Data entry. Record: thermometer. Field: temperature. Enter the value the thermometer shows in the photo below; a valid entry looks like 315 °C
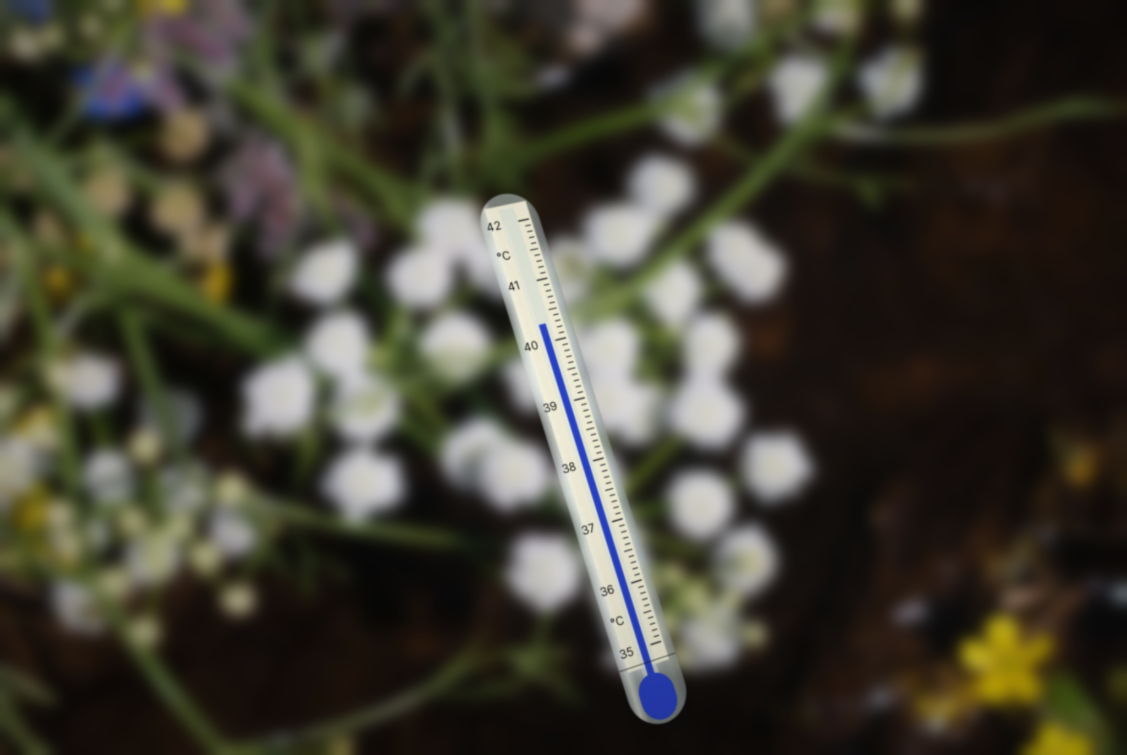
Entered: 40.3 °C
